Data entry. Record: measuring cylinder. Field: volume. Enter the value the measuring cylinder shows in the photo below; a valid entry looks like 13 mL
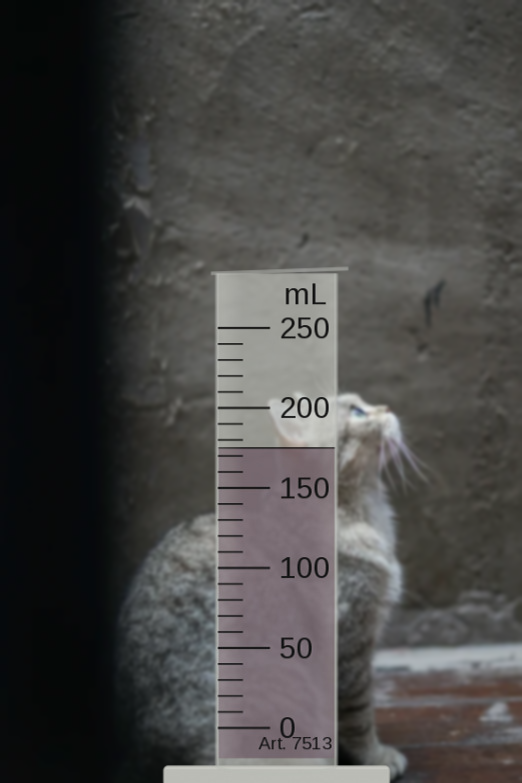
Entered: 175 mL
